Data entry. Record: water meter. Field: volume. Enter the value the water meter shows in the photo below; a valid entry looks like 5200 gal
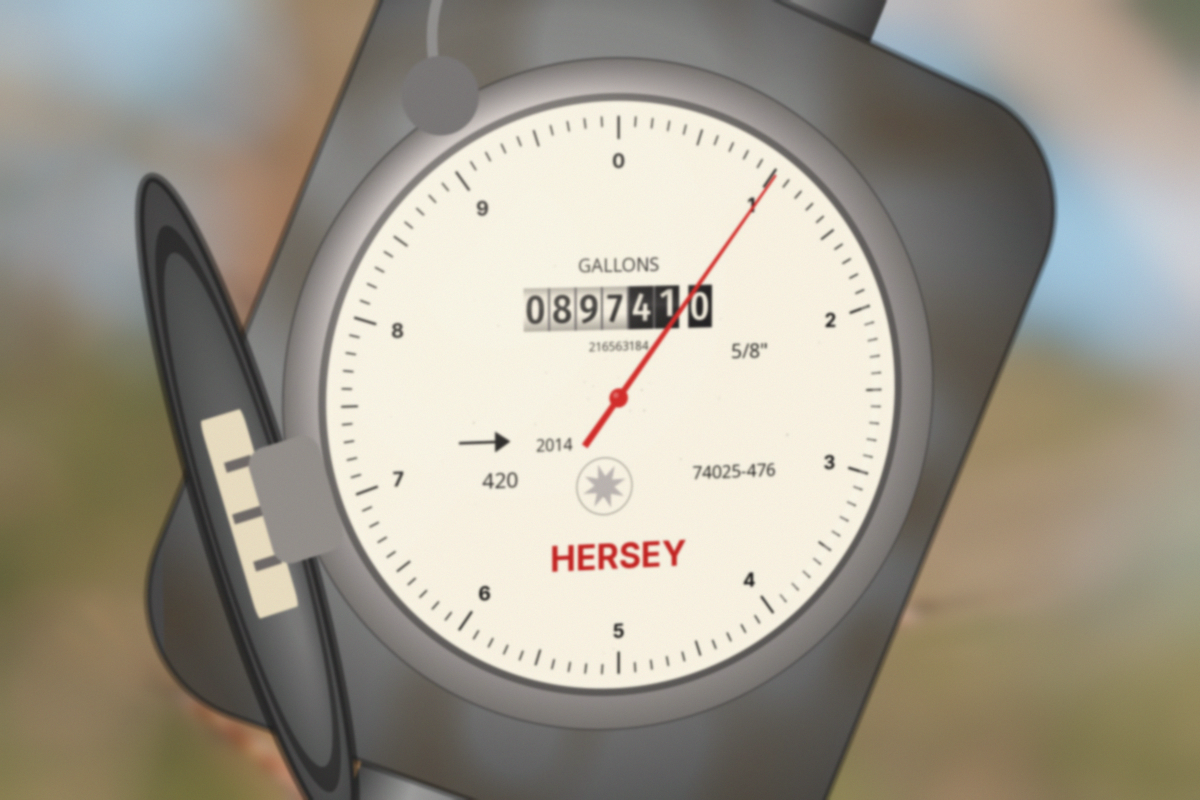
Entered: 897411.0 gal
